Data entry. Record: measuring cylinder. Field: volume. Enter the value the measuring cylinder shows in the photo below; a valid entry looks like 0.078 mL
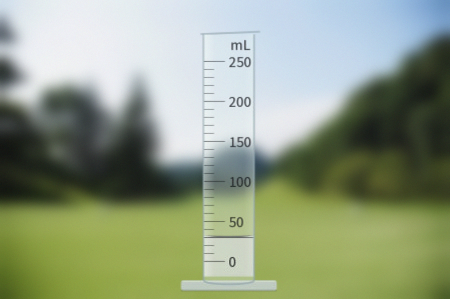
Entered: 30 mL
